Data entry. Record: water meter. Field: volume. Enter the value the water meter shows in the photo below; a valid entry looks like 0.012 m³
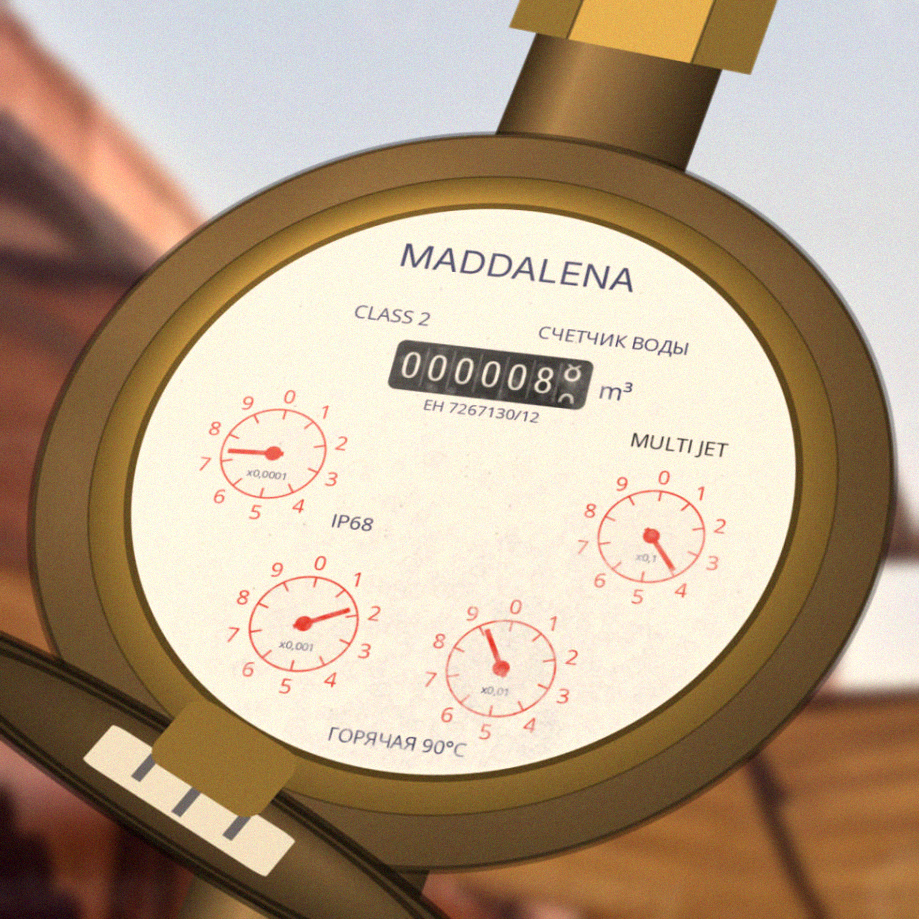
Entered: 88.3917 m³
